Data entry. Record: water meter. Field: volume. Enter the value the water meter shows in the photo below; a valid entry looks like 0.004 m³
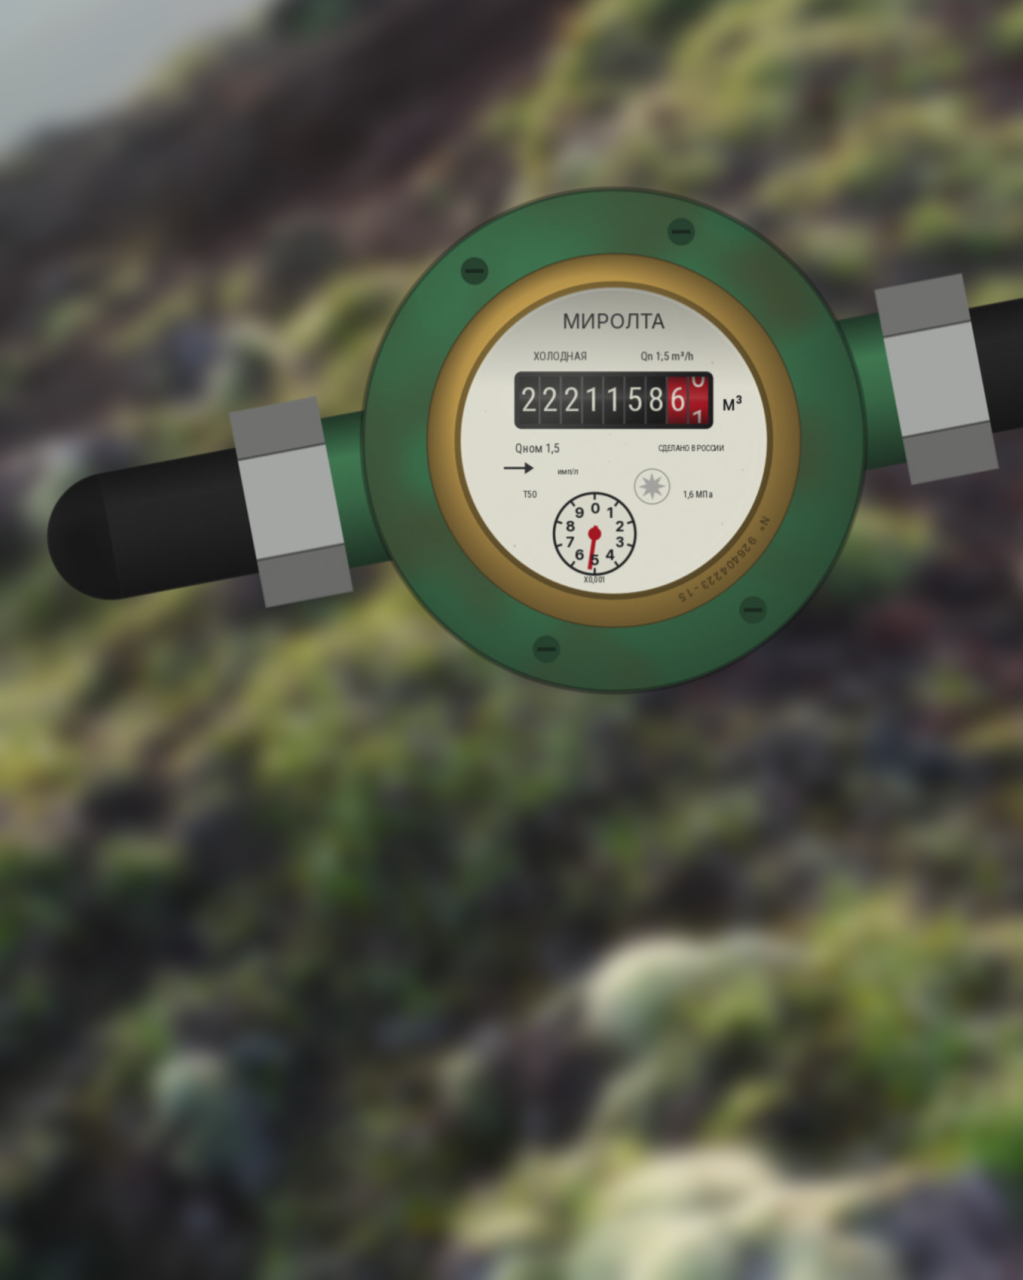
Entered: 2221158.605 m³
